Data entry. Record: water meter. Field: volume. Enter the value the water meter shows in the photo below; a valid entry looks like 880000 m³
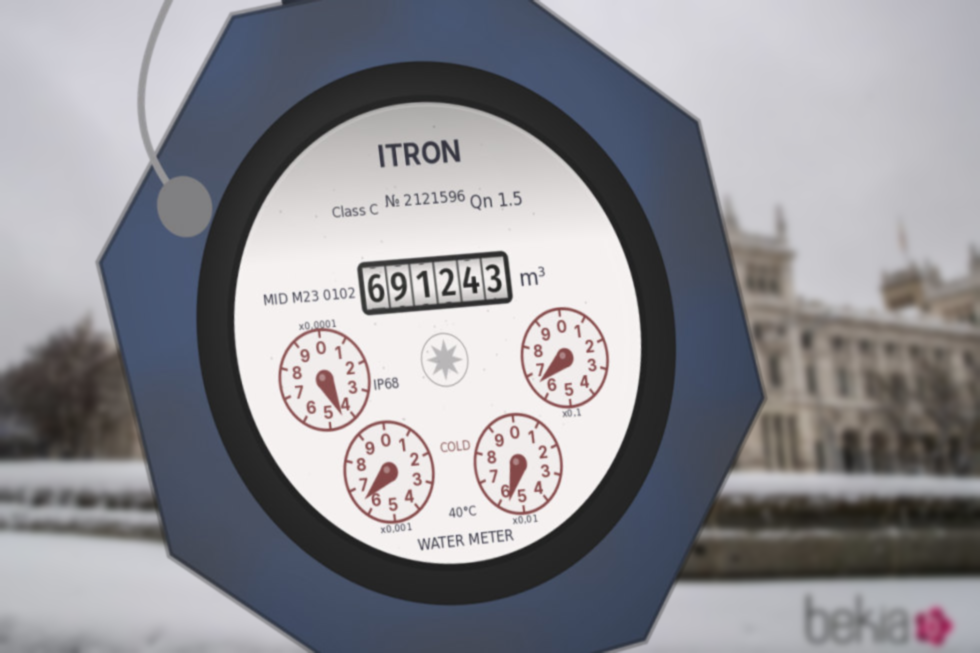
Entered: 691243.6564 m³
